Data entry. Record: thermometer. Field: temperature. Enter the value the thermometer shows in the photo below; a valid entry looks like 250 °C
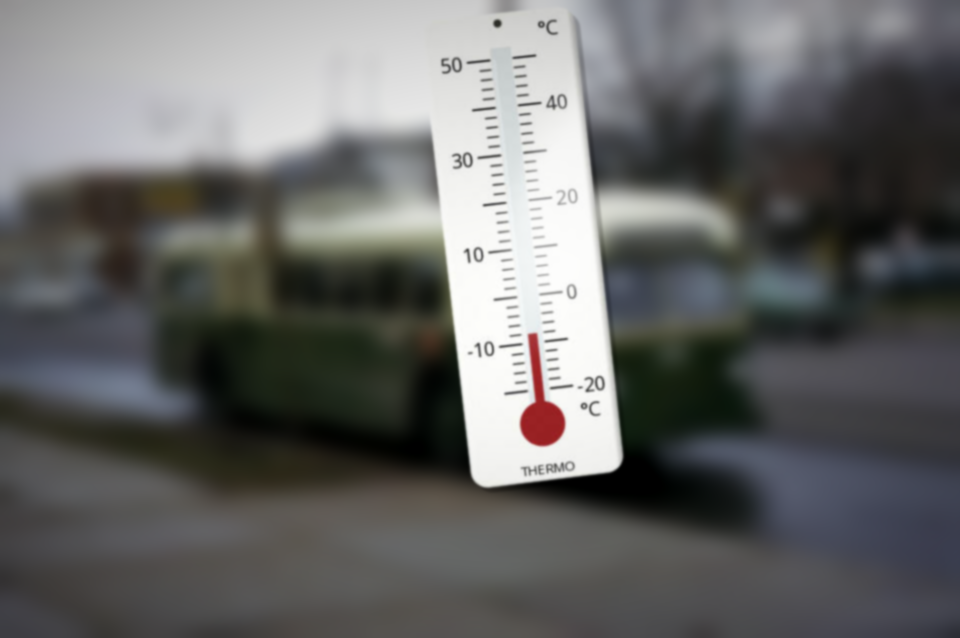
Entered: -8 °C
